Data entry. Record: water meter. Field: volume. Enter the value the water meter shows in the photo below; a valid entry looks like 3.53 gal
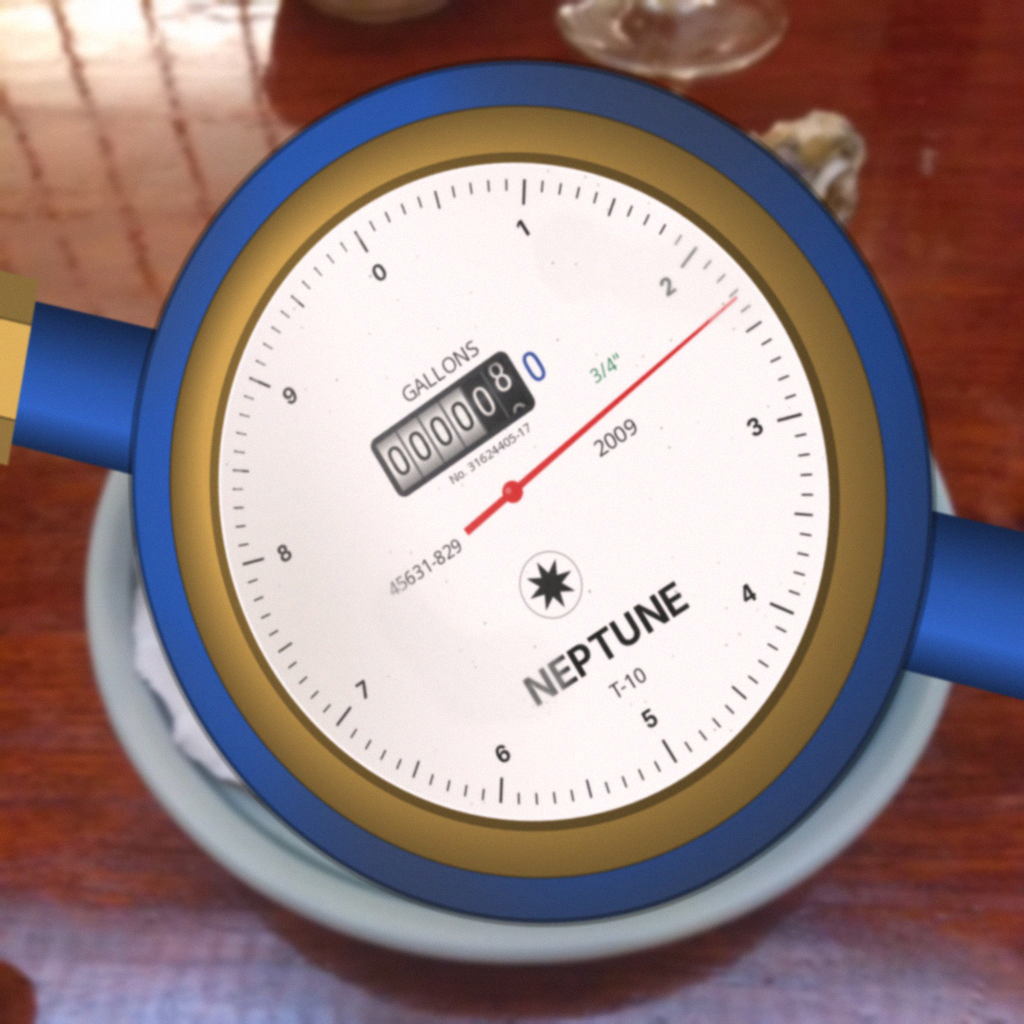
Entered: 82.3 gal
